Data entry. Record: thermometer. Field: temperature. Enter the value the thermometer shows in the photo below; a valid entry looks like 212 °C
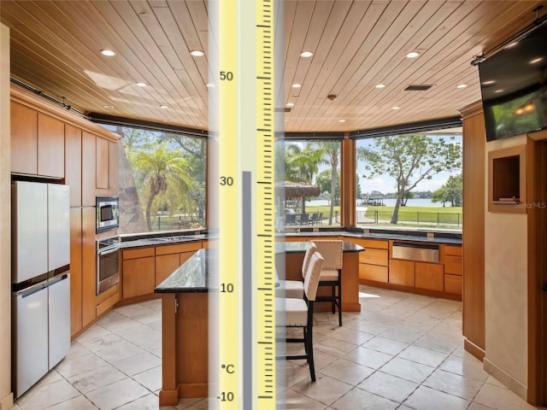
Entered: 32 °C
